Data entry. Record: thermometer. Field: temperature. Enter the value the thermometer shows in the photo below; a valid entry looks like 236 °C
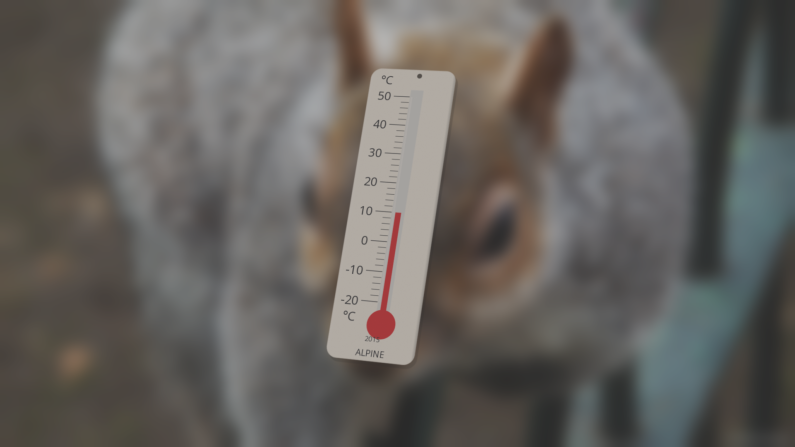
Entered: 10 °C
